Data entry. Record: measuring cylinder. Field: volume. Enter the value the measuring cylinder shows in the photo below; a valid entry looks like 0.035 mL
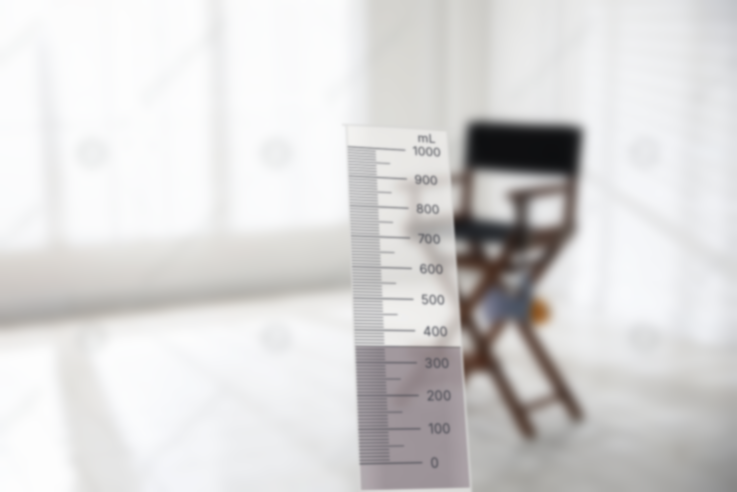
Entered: 350 mL
